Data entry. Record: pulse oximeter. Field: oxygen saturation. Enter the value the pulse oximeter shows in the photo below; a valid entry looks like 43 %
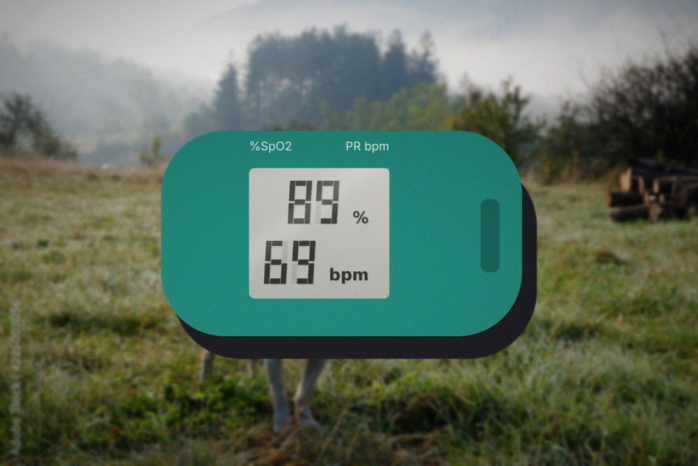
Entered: 89 %
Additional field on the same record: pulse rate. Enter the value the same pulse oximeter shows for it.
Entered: 69 bpm
